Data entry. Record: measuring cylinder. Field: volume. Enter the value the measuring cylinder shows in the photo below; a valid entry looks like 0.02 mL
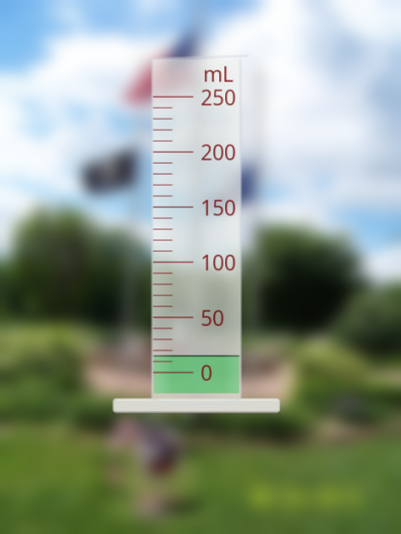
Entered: 15 mL
